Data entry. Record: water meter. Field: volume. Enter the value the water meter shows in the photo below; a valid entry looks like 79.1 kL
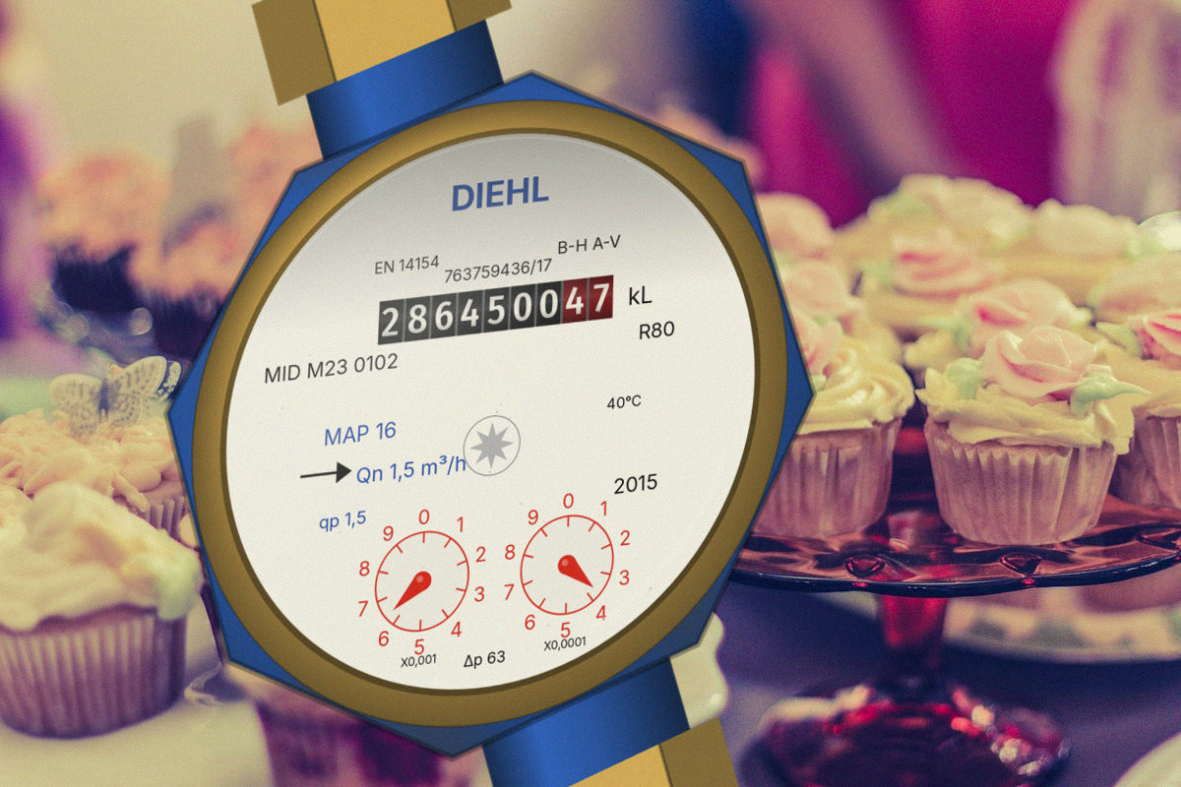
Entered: 2864500.4763 kL
